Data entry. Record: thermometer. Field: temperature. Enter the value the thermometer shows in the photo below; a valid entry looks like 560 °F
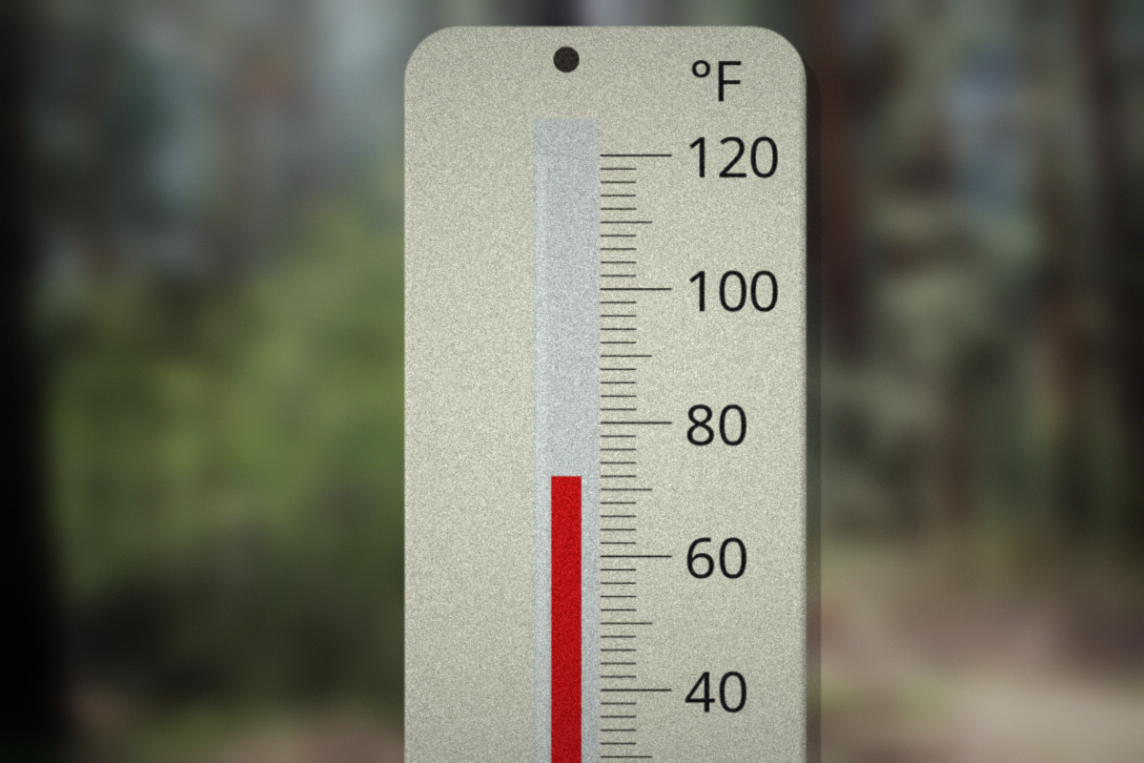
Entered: 72 °F
